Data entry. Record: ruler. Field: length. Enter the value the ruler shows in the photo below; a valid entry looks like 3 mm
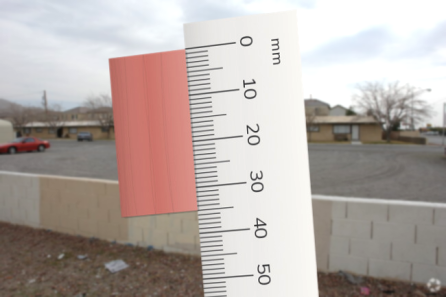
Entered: 35 mm
